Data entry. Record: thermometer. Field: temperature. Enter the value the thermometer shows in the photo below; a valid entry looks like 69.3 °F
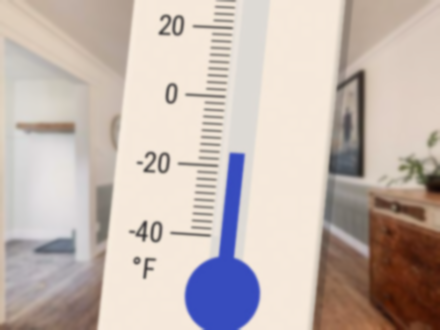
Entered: -16 °F
